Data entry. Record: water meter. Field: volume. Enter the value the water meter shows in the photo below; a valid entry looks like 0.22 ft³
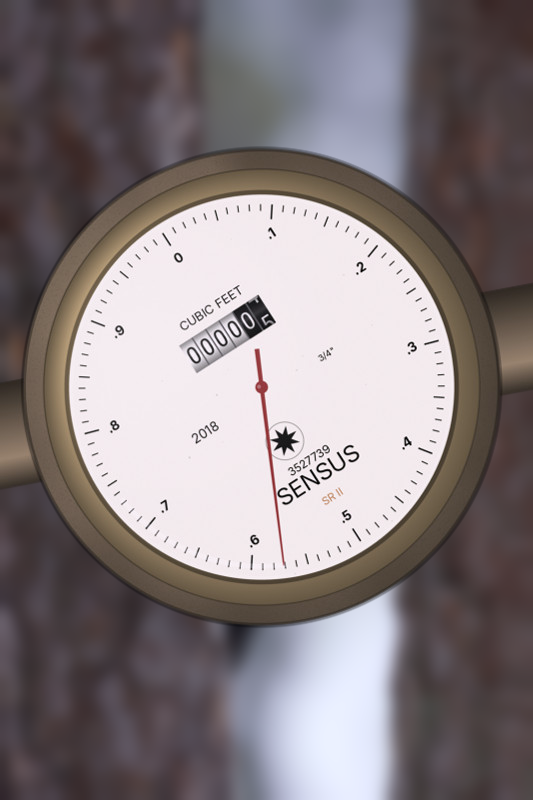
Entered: 4.57 ft³
